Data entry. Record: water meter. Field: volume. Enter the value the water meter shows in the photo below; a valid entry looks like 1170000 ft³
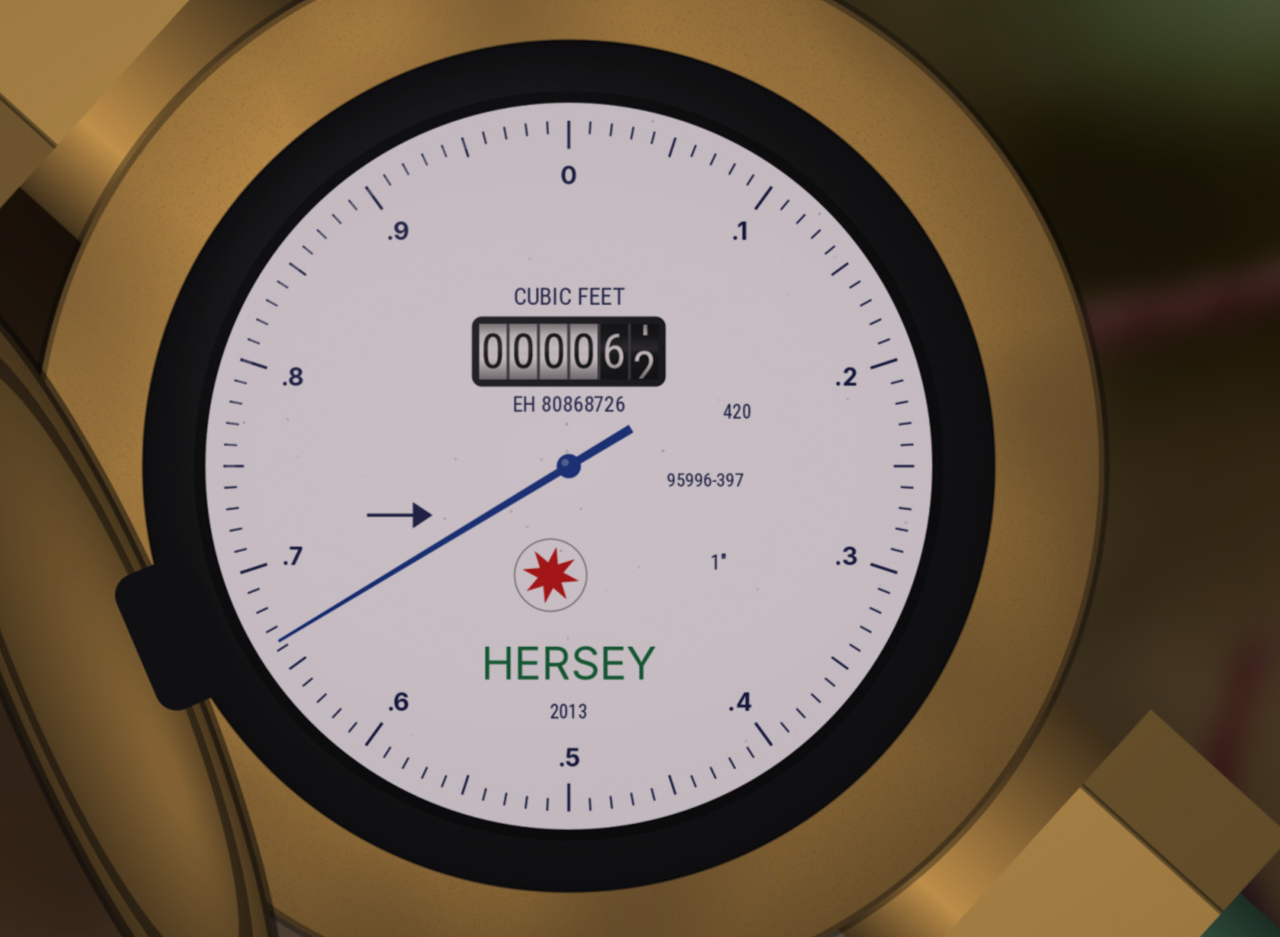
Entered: 61.66 ft³
